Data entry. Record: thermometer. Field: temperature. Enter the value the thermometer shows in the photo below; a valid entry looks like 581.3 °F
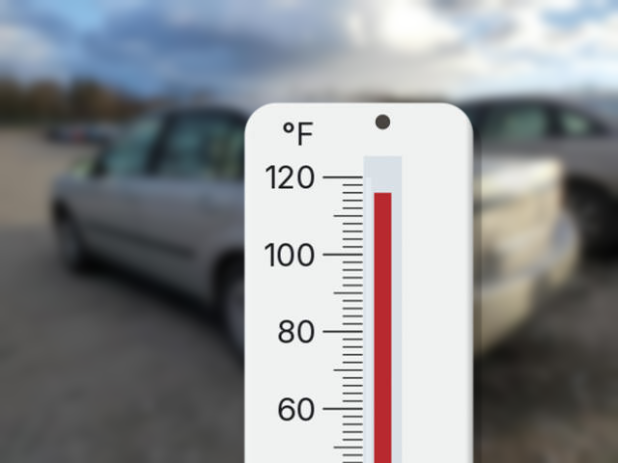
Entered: 116 °F
